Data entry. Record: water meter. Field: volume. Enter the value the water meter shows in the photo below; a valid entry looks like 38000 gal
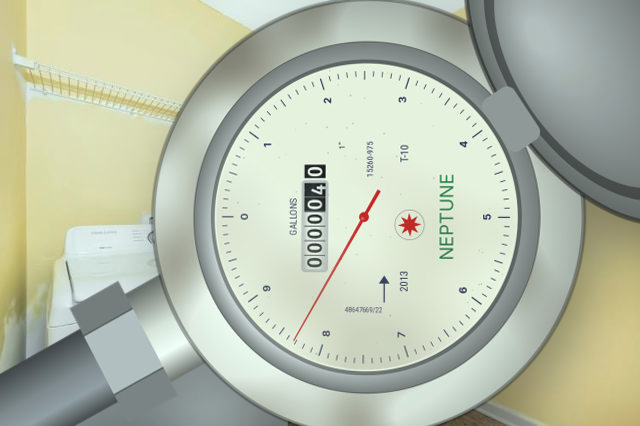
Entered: 38.3 gal
